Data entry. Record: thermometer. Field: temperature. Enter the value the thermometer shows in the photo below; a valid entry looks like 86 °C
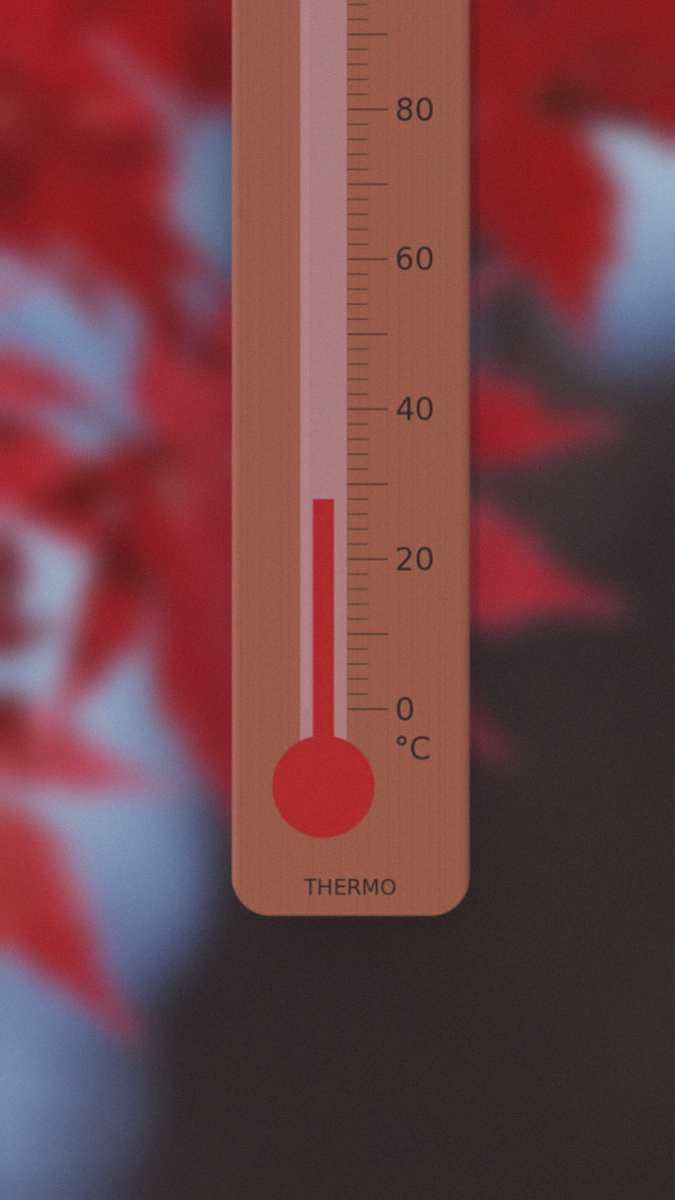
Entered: 28 °C
